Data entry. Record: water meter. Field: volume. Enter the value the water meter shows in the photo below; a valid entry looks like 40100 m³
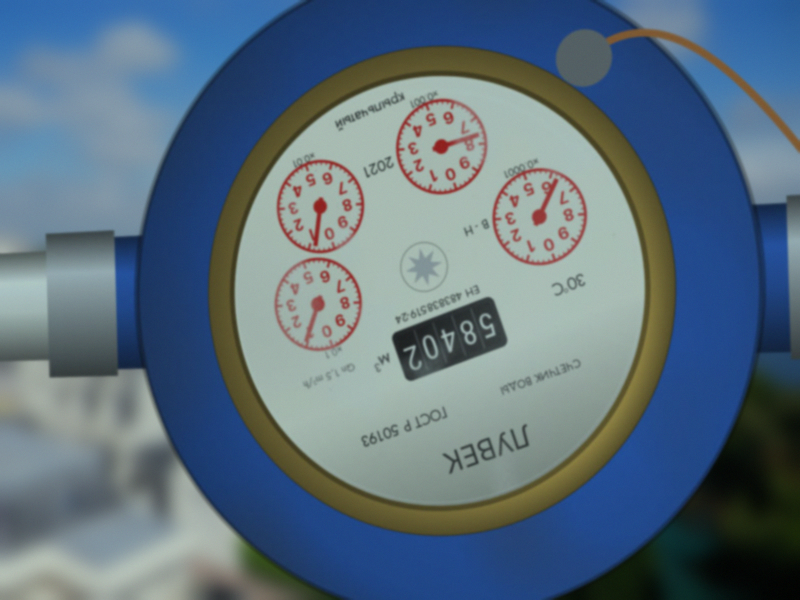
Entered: 58402.1076 m³
